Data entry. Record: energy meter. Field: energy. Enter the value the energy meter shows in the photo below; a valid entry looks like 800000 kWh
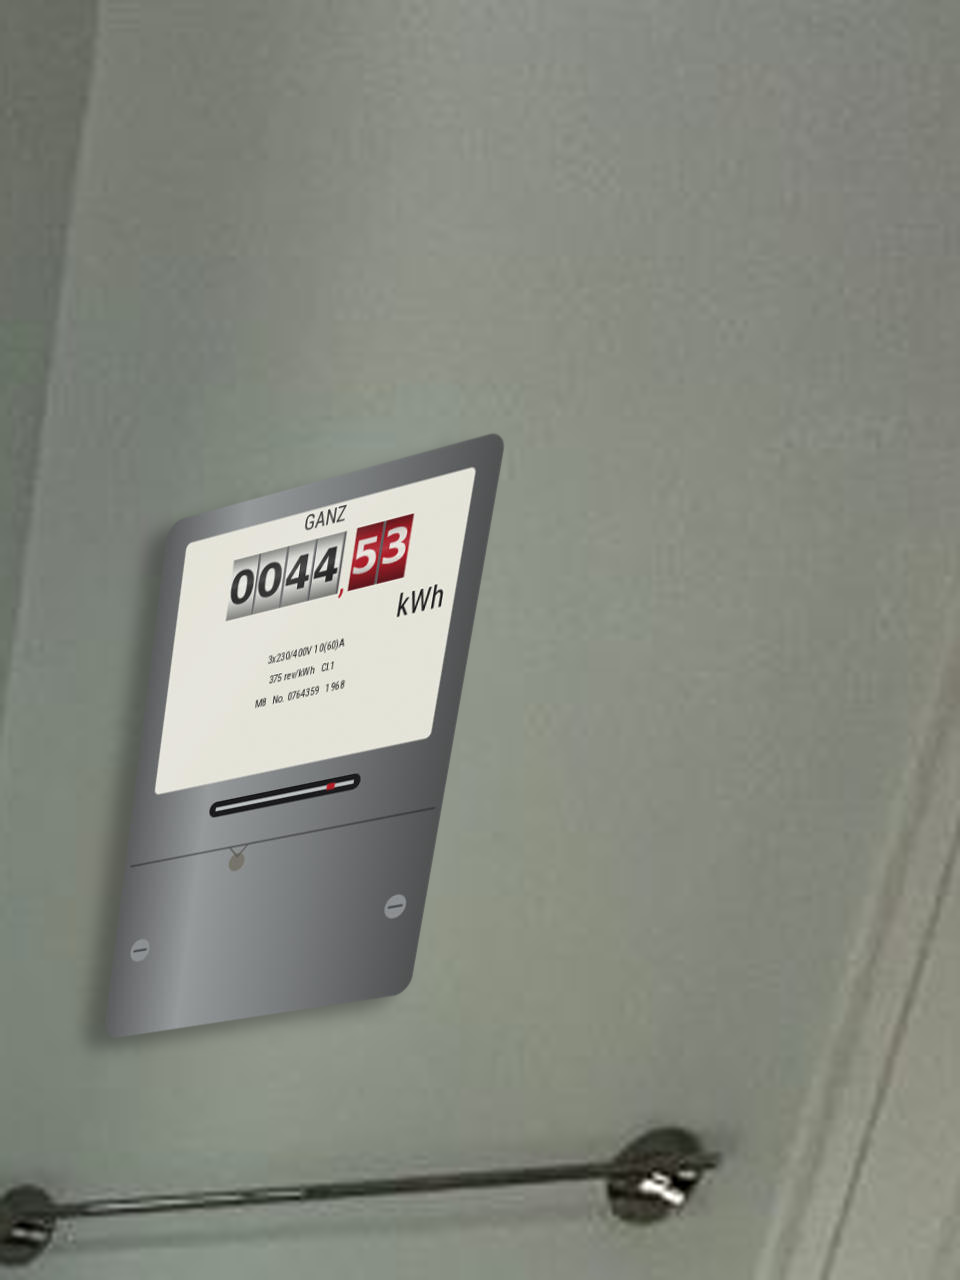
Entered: 44.53 kWh
